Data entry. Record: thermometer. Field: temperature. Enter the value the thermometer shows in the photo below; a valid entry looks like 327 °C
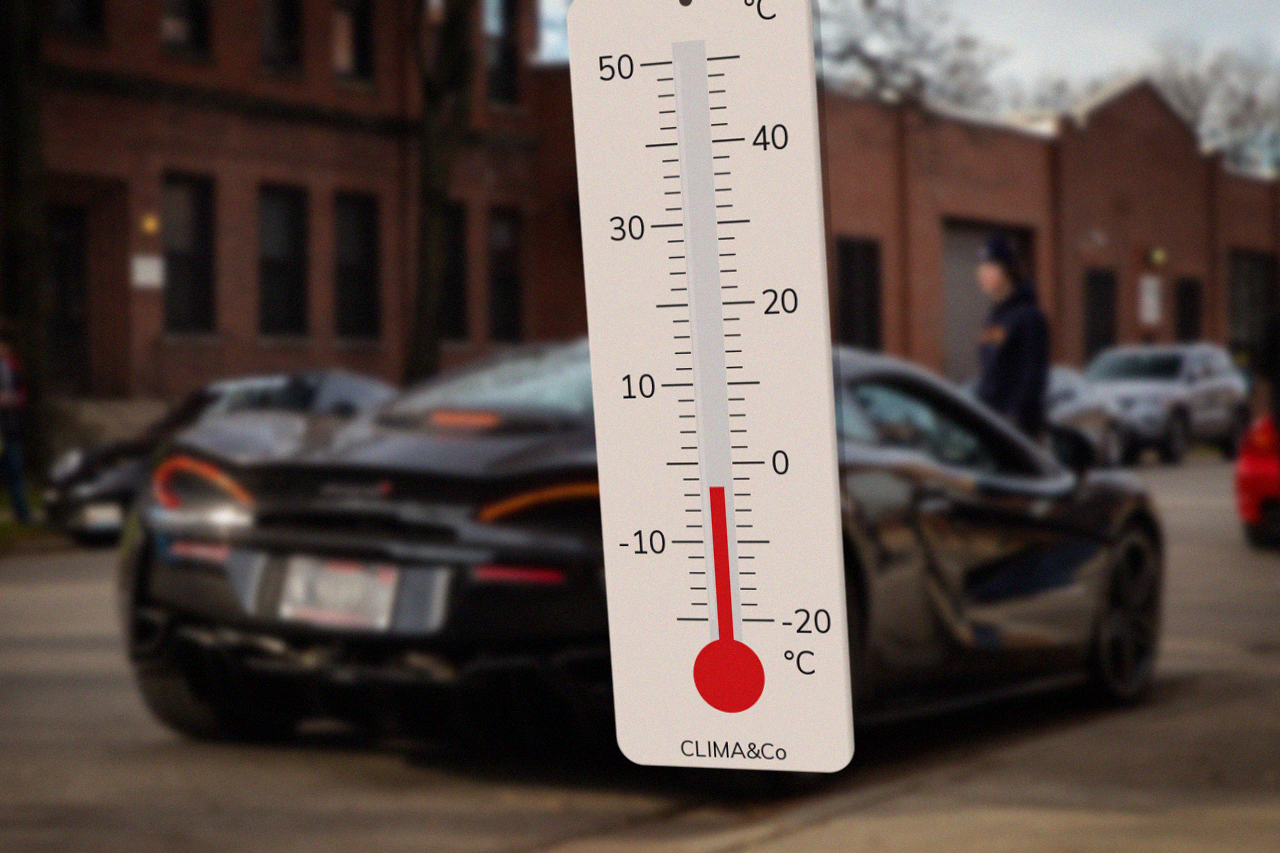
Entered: -3 °C
